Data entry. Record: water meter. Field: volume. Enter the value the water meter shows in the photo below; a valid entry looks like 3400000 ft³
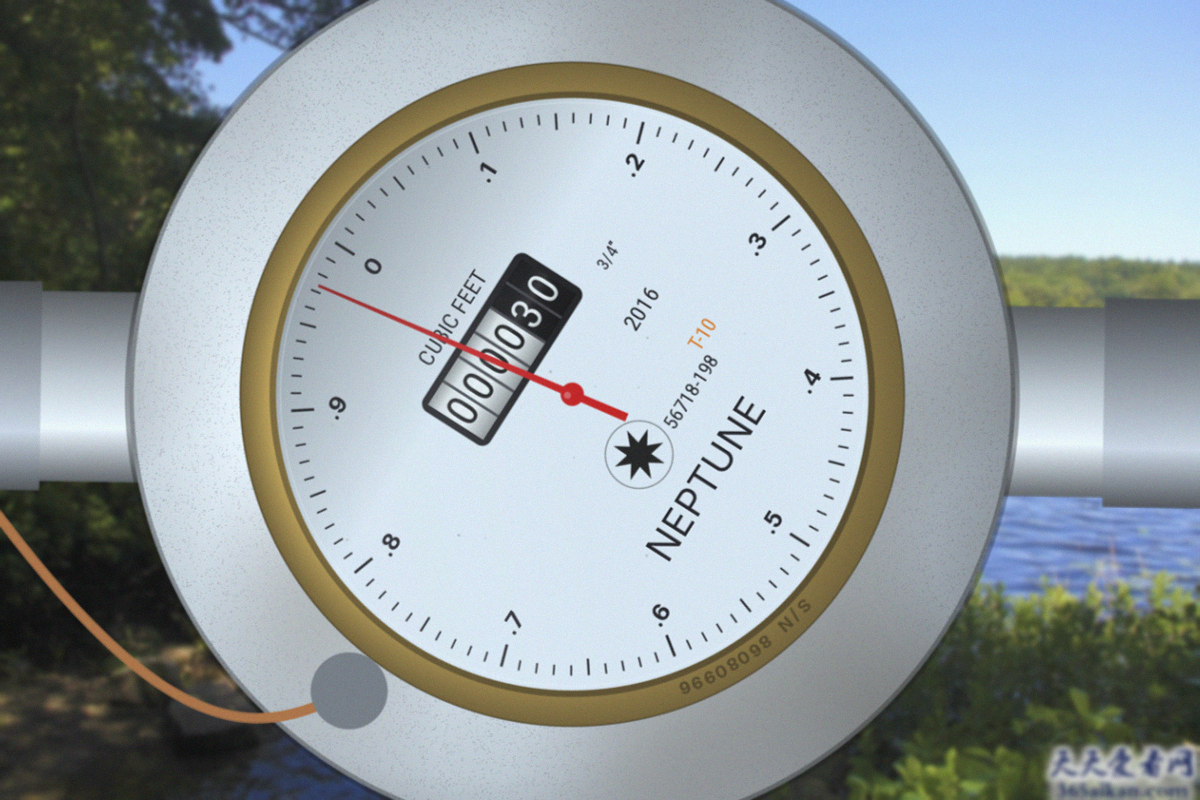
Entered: 29.97 ft³
